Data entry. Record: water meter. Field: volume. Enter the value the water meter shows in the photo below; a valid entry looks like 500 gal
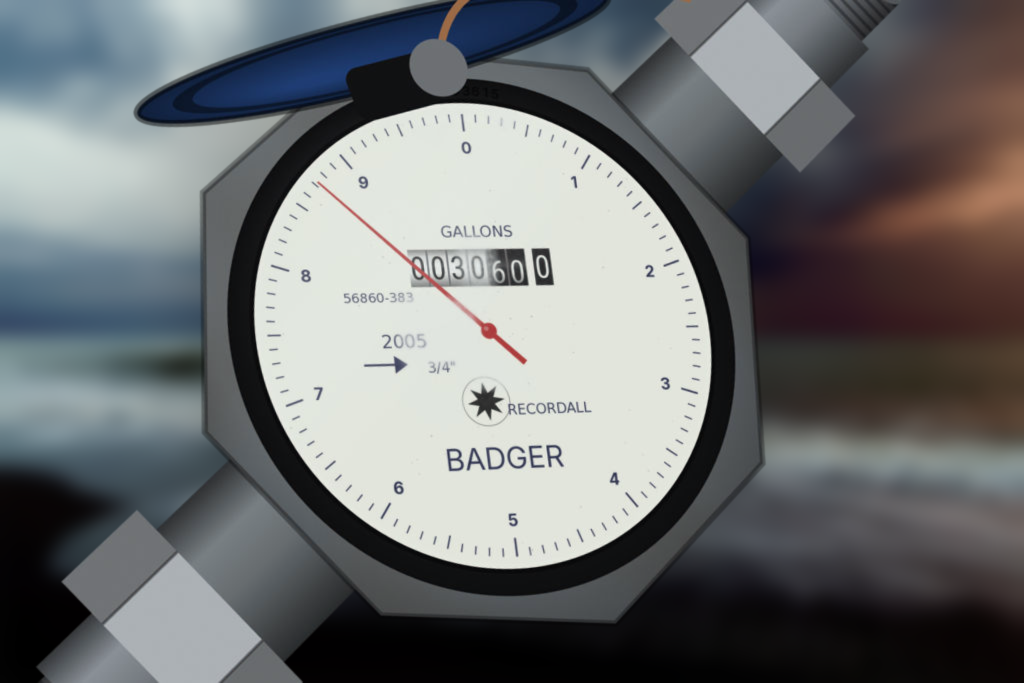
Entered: 30598.7 gal
